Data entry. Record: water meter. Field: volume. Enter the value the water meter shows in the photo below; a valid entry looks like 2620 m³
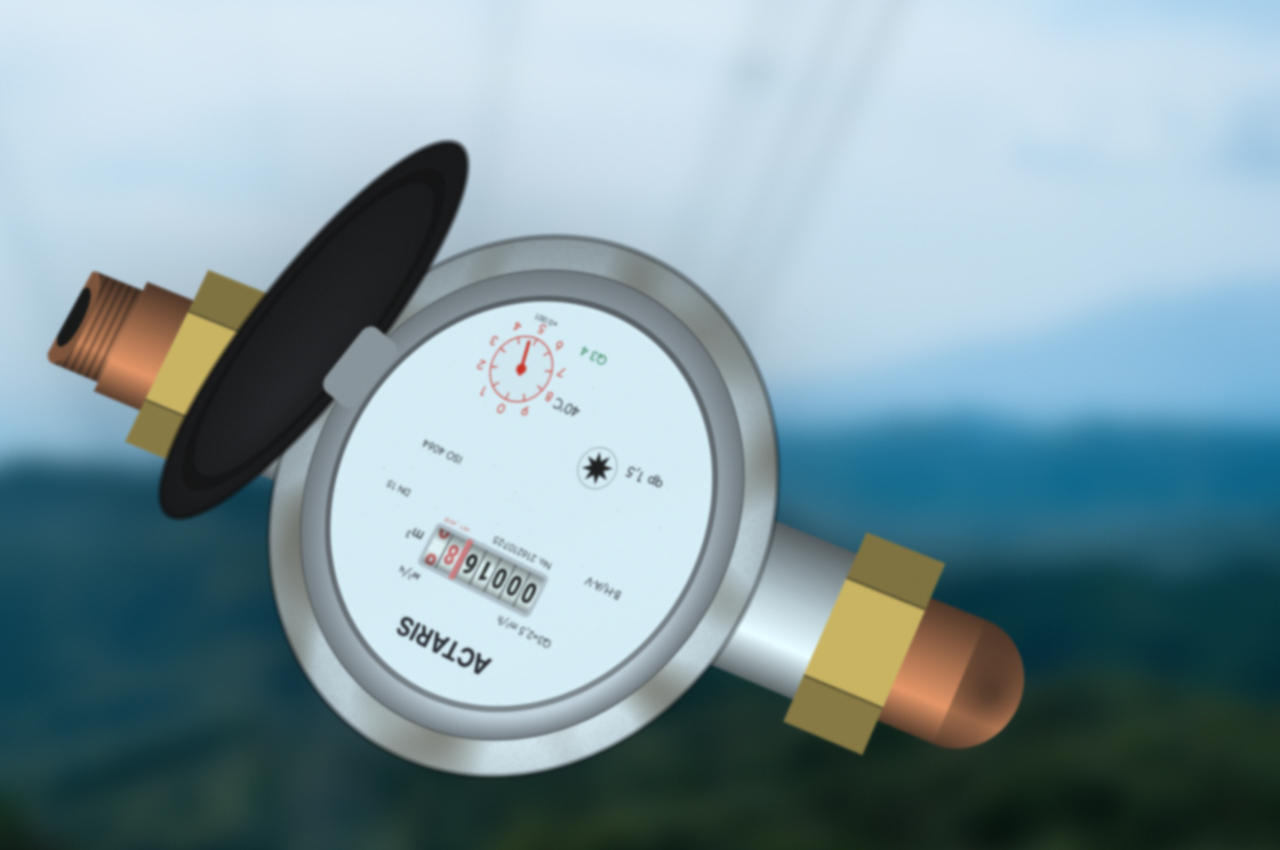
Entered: 16.884 m³
